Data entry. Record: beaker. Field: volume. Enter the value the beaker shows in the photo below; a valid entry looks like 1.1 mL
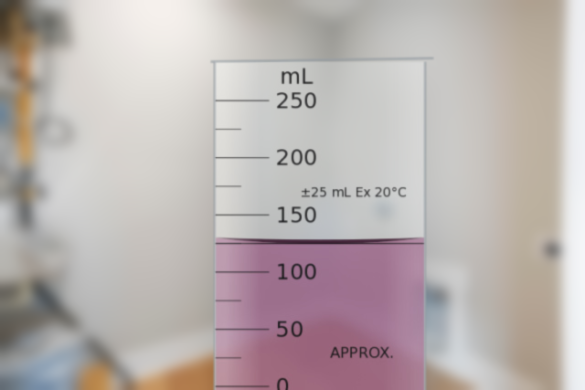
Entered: 125 mL
